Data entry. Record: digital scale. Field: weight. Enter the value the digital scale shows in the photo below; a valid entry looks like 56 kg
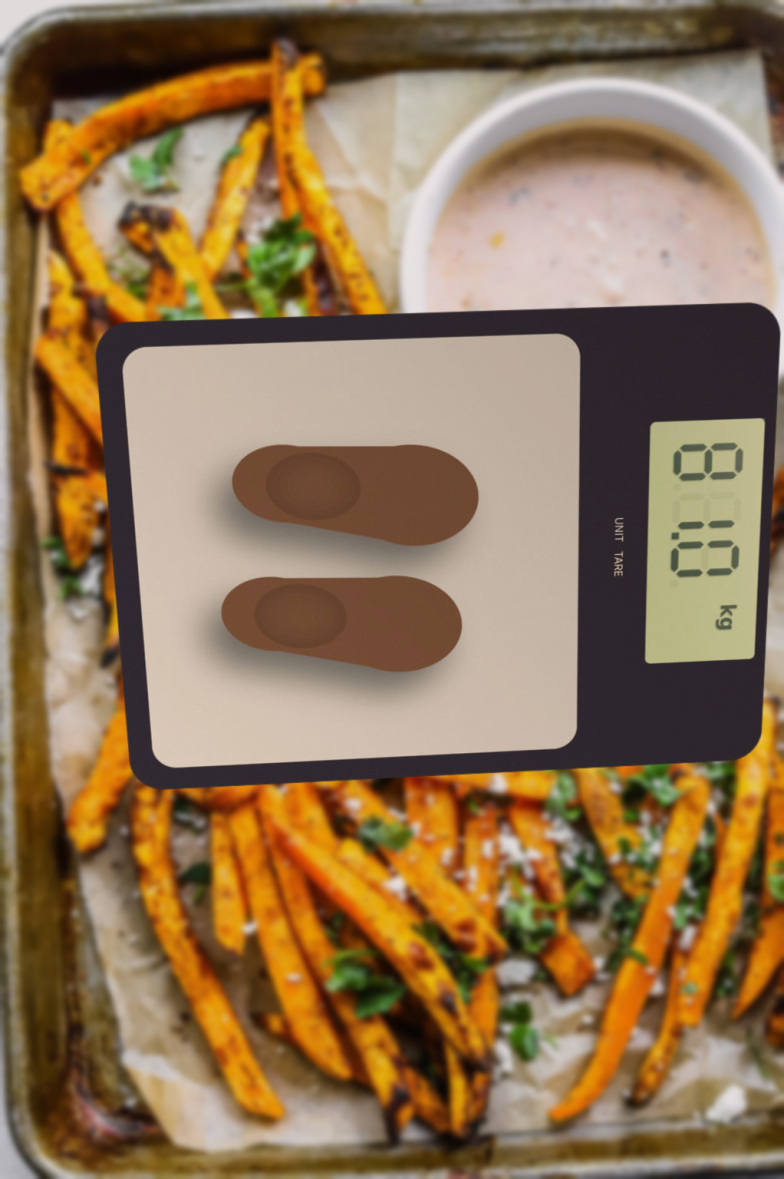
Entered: 81.0 kg
